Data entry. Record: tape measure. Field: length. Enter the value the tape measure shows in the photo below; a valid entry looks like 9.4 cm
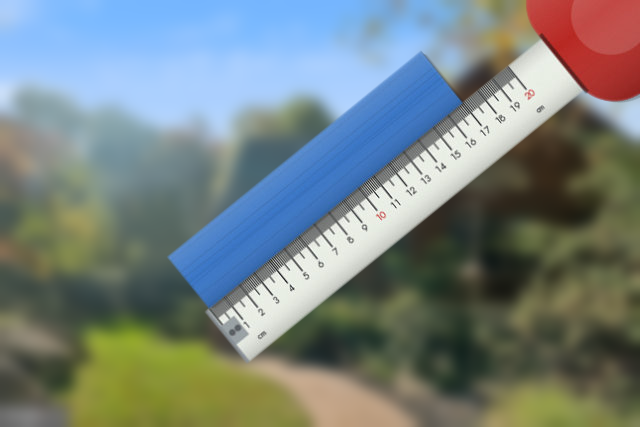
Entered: 17 cm
